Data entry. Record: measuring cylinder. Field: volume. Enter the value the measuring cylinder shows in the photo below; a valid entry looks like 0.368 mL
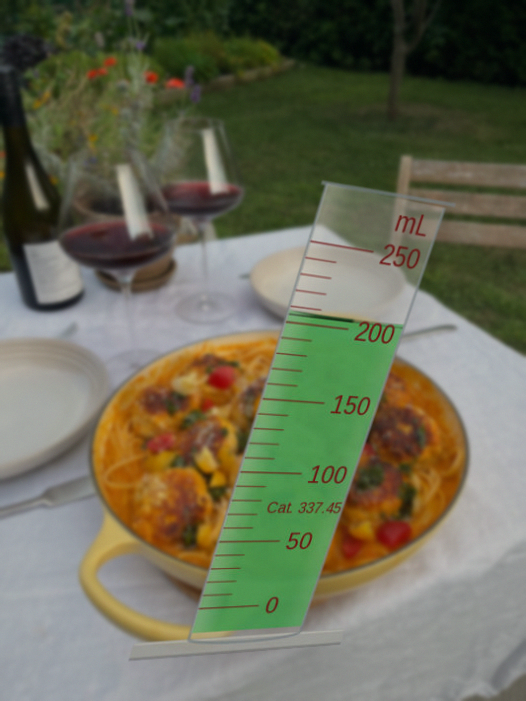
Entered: 205 mL
